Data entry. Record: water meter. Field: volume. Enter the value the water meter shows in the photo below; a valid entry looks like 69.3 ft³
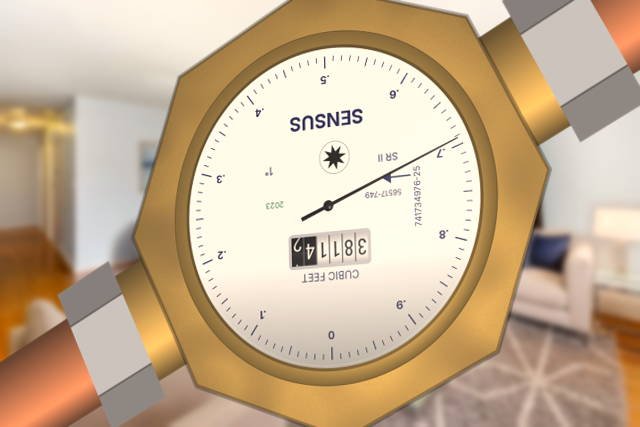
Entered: 381141.69 ft³
